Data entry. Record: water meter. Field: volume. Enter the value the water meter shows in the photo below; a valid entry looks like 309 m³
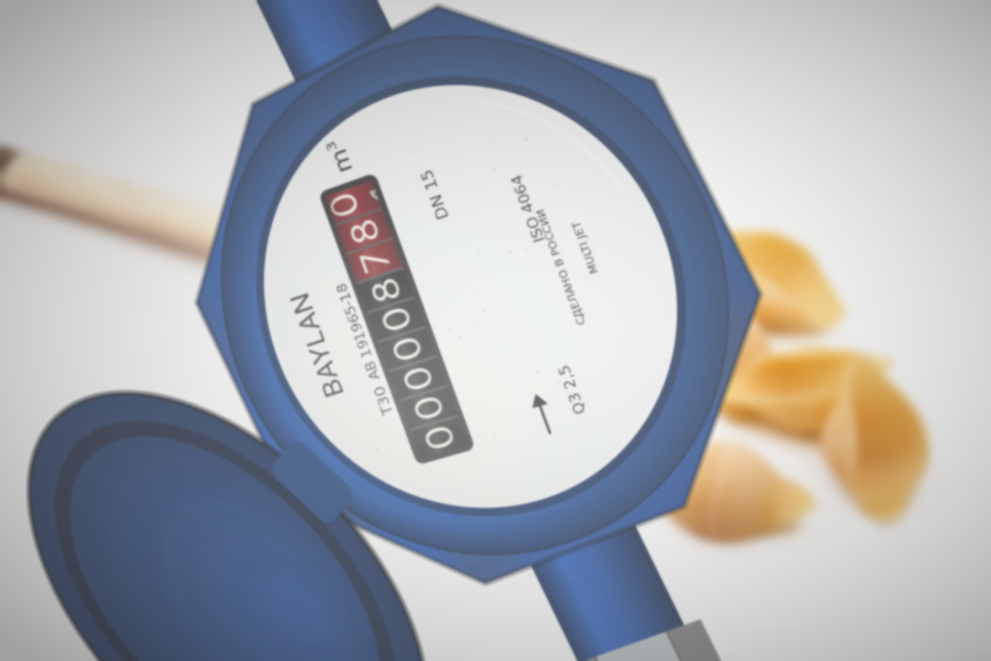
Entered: 8.780 m³
